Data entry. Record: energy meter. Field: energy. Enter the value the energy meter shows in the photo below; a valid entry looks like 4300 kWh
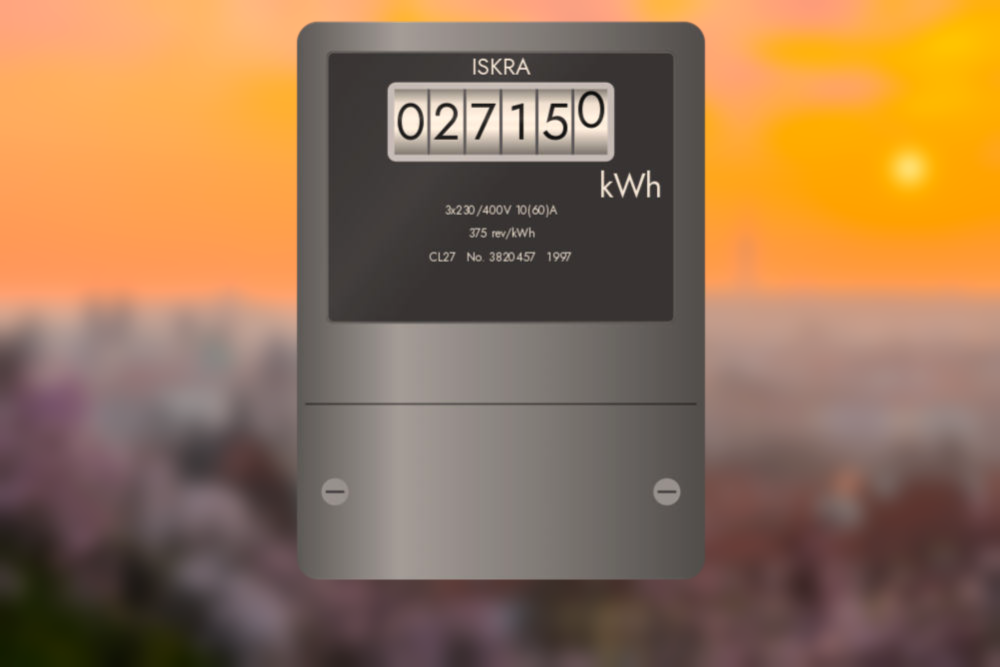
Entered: 27150 kWh
